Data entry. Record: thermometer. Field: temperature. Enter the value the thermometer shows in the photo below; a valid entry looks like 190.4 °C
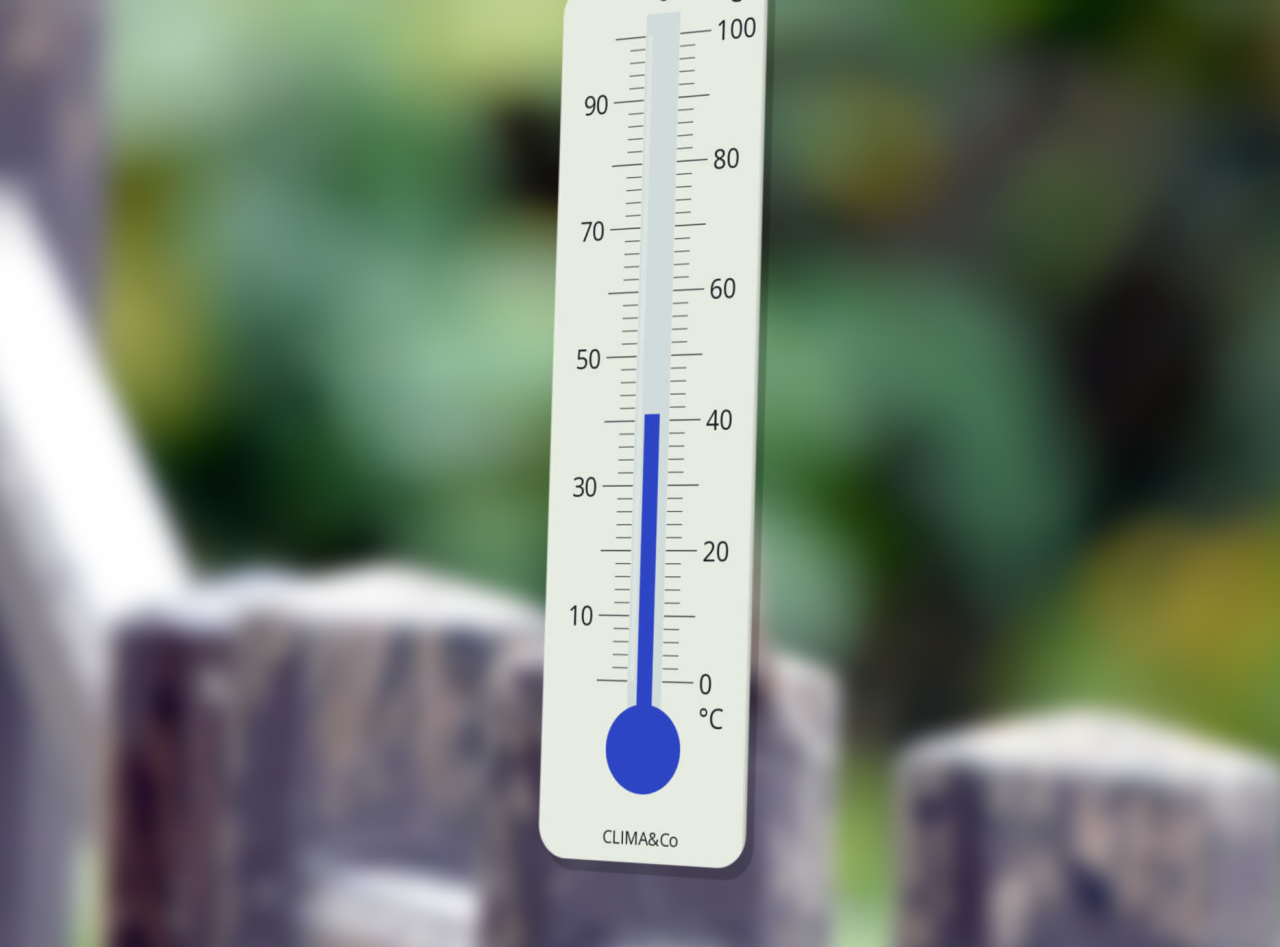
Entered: 41 °C
